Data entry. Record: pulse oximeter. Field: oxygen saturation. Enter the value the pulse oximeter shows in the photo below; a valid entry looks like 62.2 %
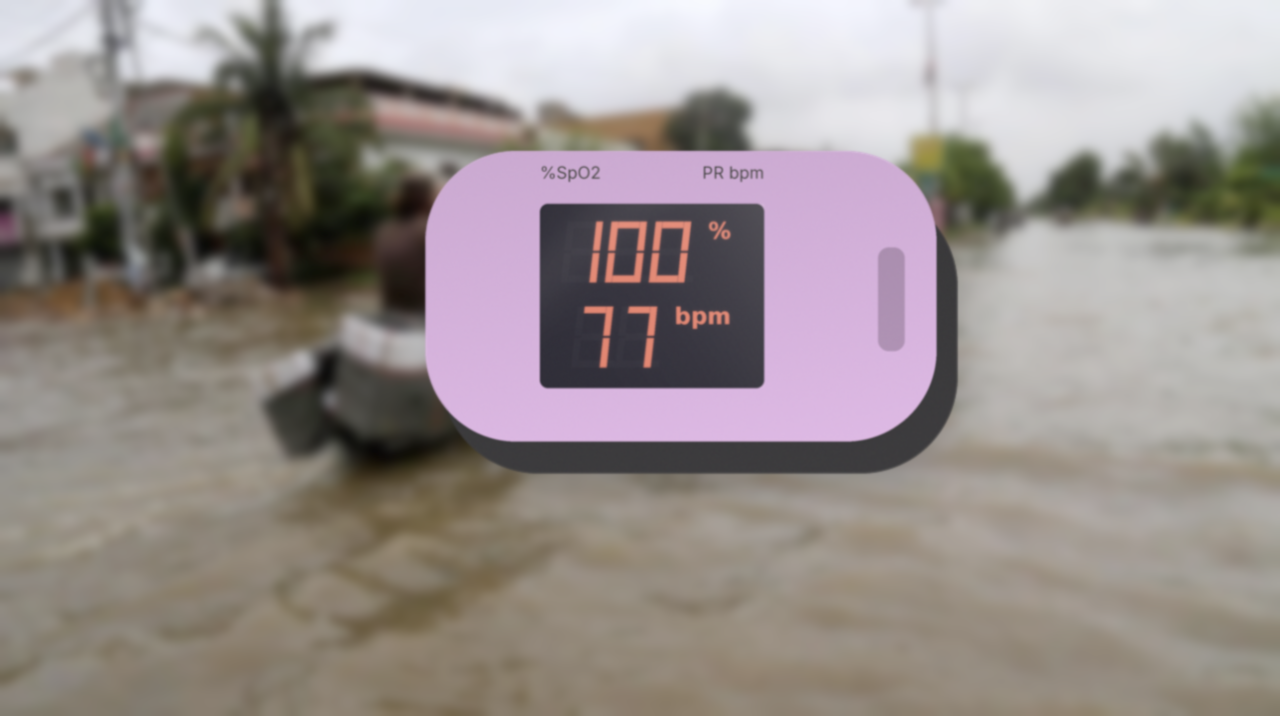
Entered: 100 %
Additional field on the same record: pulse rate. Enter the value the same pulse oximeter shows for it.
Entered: 77 bpm
